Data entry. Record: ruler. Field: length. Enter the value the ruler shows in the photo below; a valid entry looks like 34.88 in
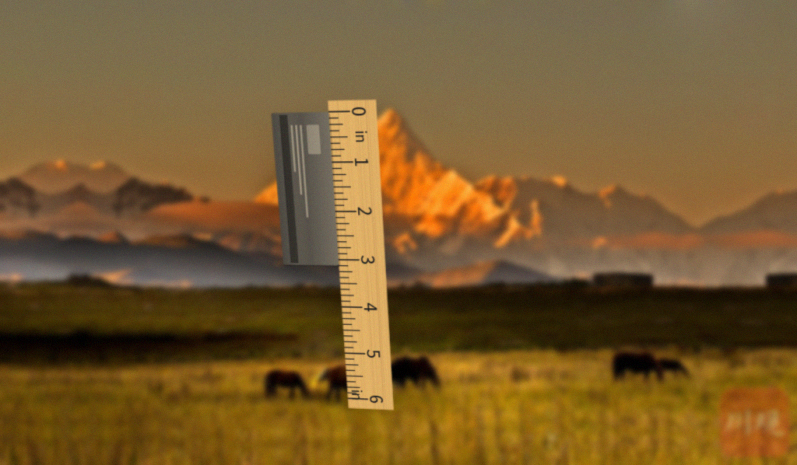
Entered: 3.125 in
